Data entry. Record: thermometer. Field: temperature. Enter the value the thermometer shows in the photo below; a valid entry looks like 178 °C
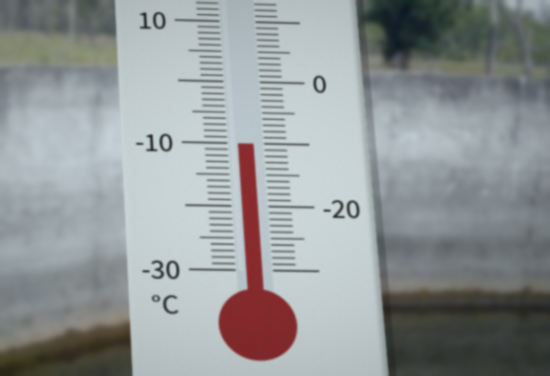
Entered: -10 °C
